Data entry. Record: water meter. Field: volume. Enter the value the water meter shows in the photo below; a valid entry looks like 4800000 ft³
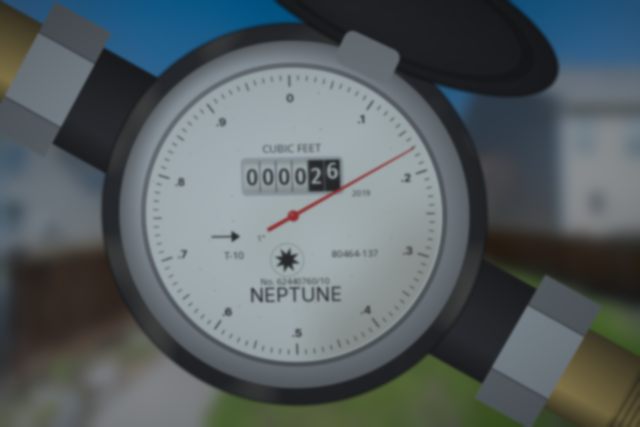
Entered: 26.17 ft³
